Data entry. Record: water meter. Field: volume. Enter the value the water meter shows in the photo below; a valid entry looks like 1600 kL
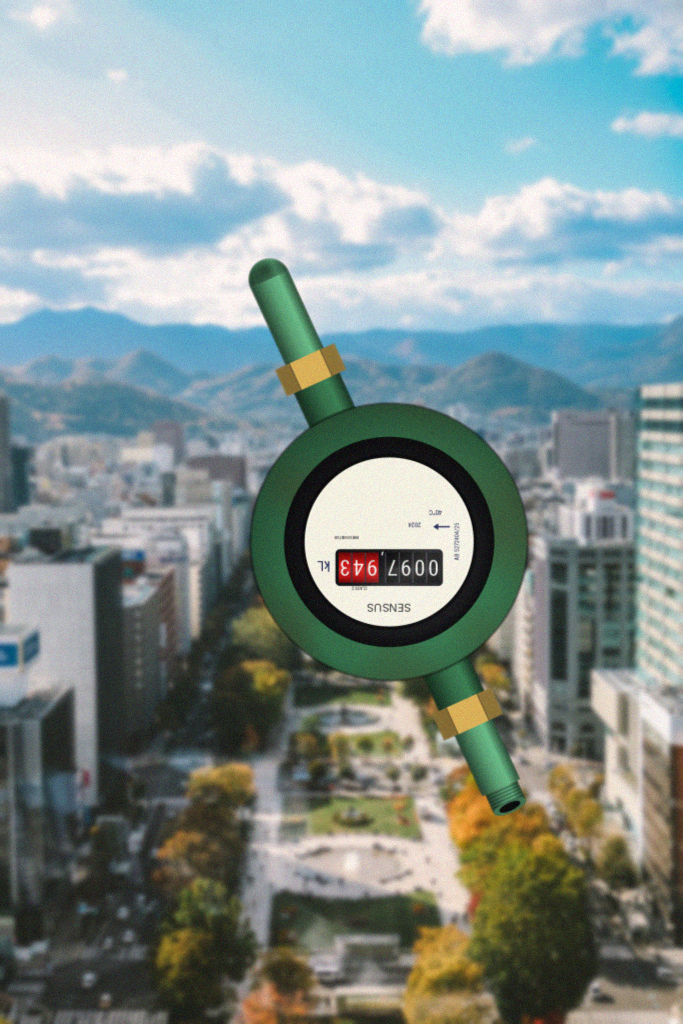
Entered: 97.943 kL
